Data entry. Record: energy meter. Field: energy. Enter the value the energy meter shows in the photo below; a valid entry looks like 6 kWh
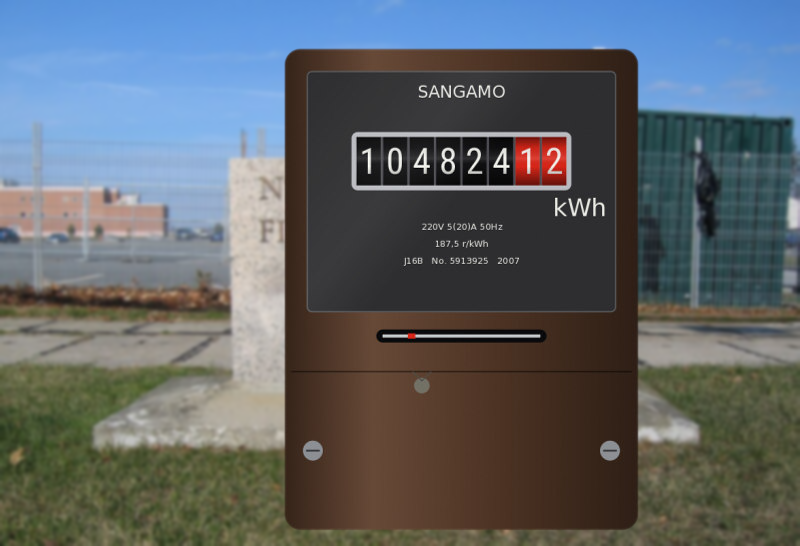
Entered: 104824.12 kWh
